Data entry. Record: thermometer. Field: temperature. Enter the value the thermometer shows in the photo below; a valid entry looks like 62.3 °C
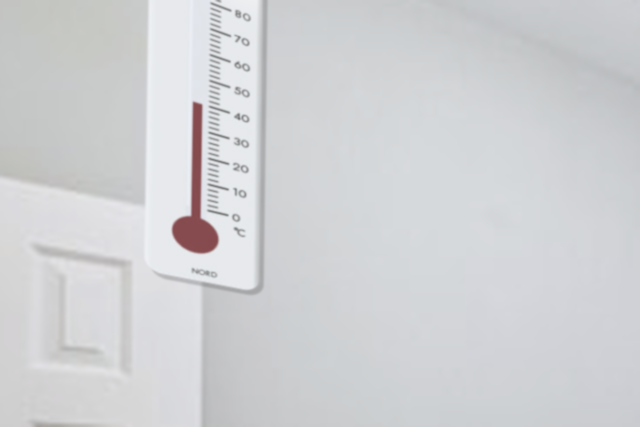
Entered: 40 °C
